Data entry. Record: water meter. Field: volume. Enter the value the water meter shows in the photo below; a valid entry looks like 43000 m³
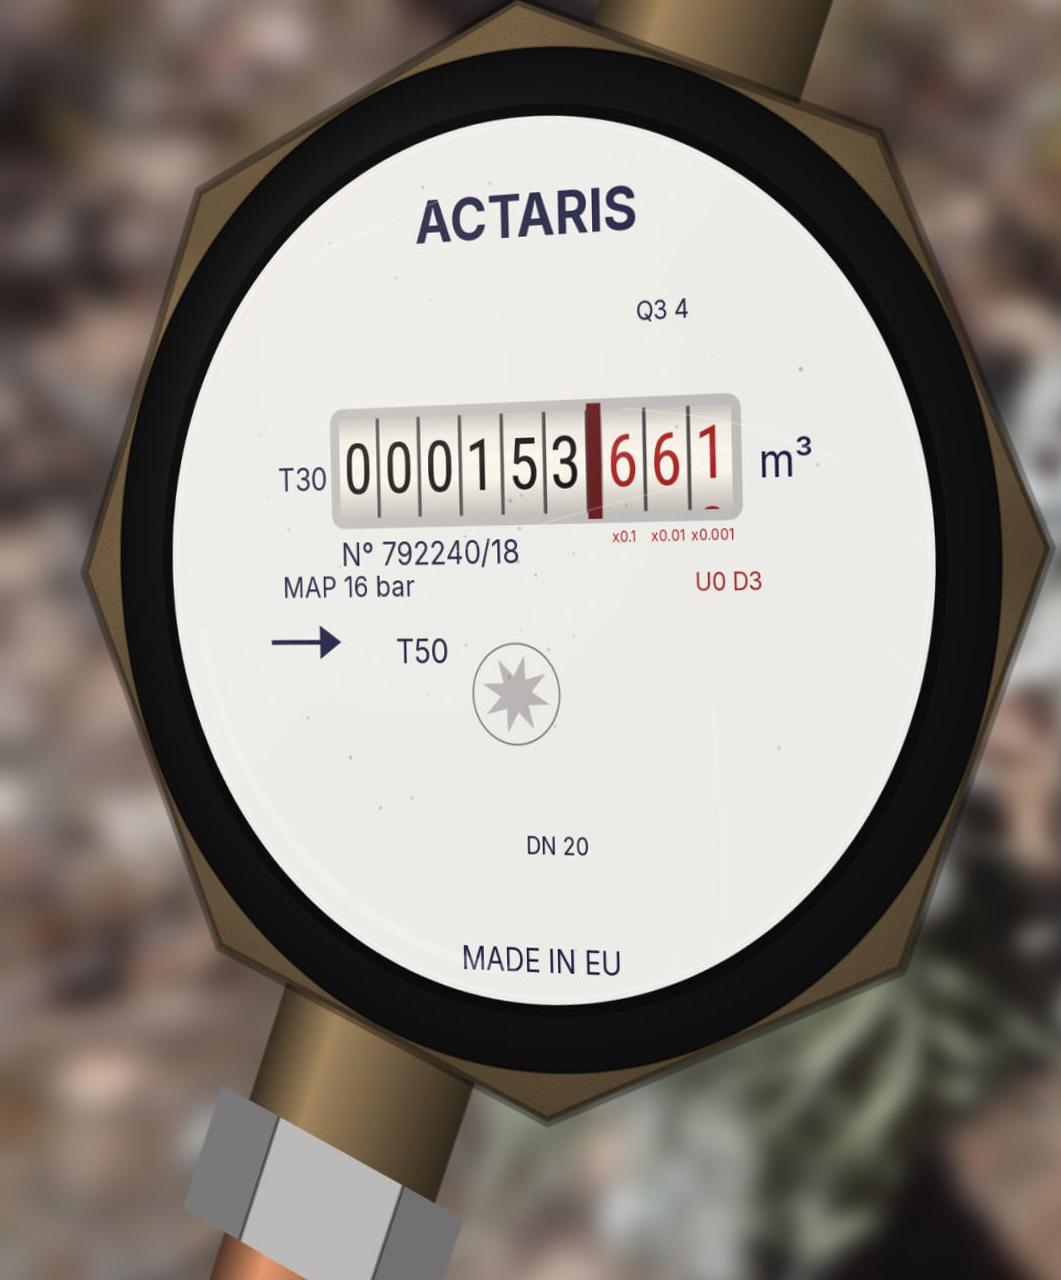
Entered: 153.661 m³
